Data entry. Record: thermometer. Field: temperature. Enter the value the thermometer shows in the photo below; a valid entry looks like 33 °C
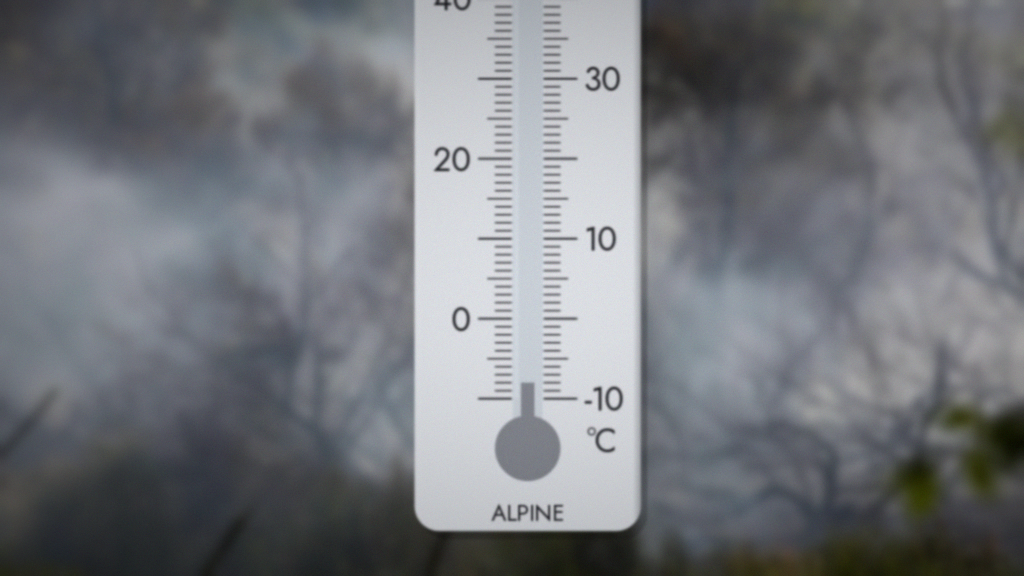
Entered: -8 °C
